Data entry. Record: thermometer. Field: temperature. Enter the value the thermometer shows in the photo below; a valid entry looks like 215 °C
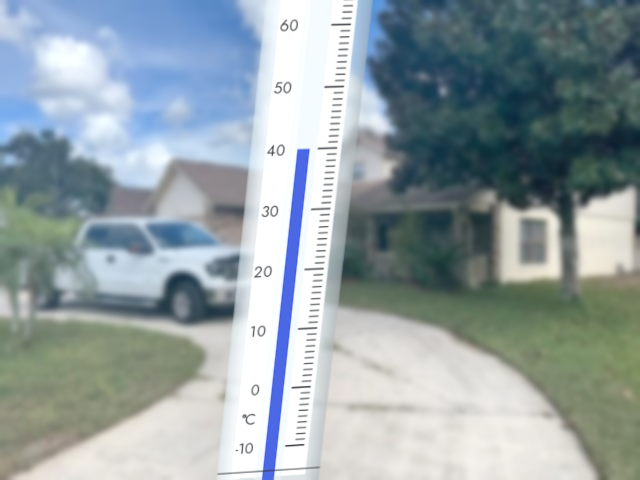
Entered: 40 °C
